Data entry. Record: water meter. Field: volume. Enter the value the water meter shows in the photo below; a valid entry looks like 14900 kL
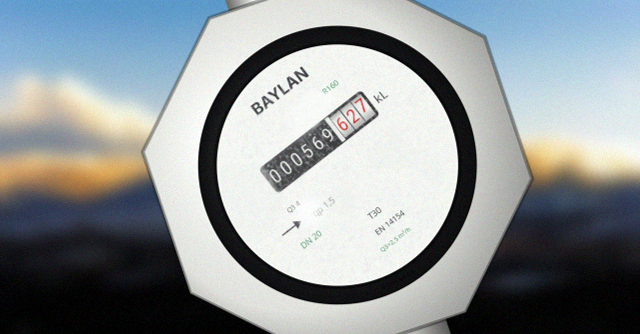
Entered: 569.627 kL
